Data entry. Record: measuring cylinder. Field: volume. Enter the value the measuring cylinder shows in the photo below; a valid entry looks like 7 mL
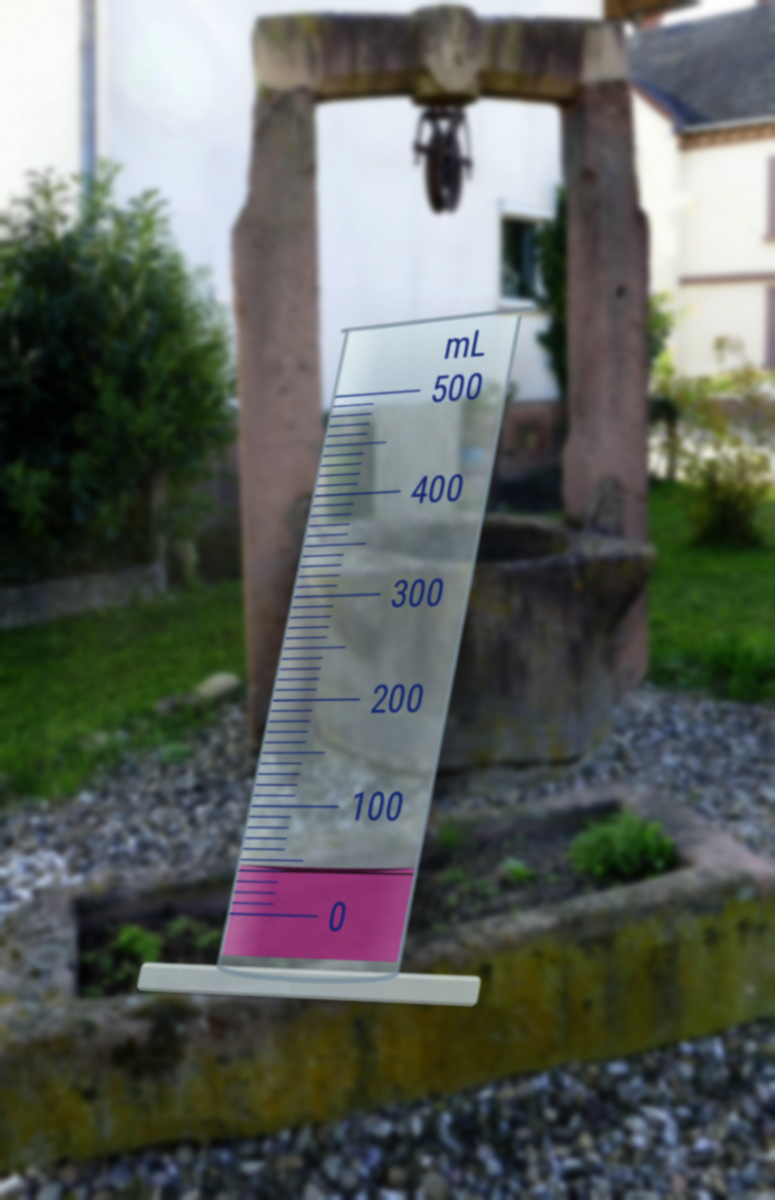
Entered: 40 mL
